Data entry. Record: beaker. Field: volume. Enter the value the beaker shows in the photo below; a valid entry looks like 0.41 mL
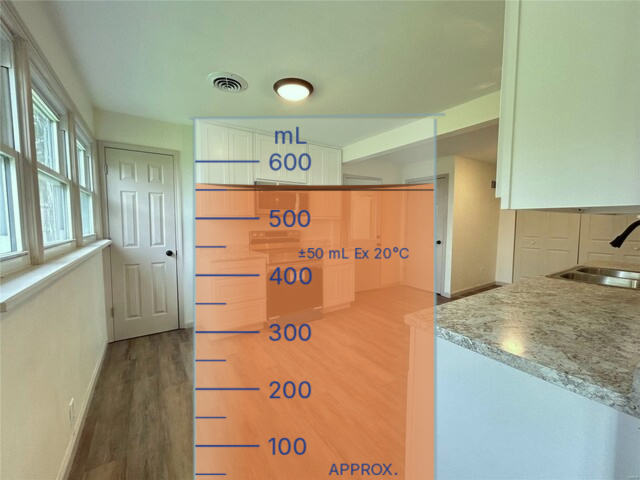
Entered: 550 mL
